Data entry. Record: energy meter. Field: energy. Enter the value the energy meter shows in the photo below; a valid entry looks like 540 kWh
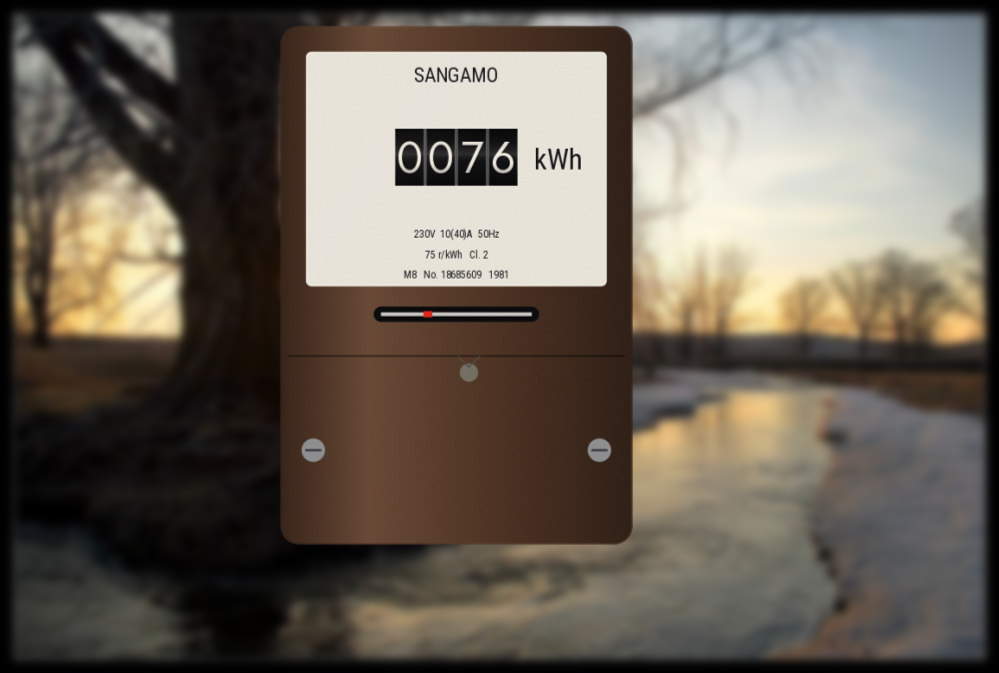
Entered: 76 kWh
